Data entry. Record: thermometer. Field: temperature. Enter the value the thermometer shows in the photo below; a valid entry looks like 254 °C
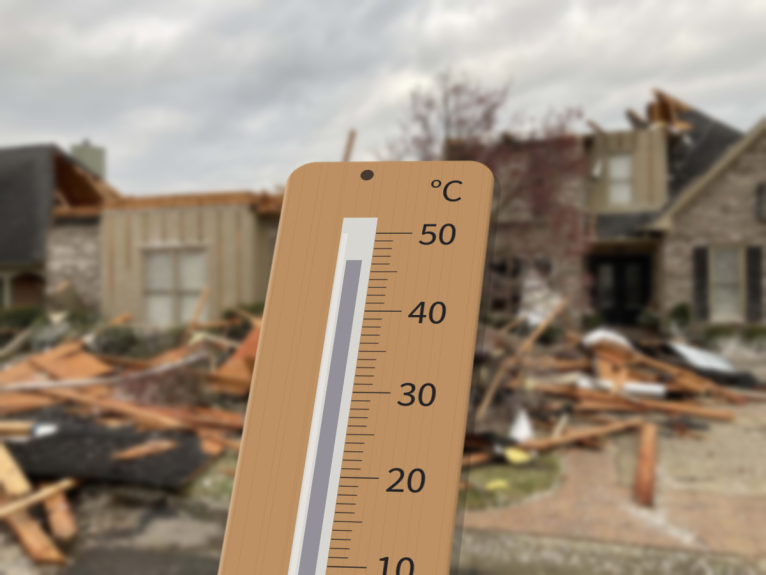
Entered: 46.5 °C
